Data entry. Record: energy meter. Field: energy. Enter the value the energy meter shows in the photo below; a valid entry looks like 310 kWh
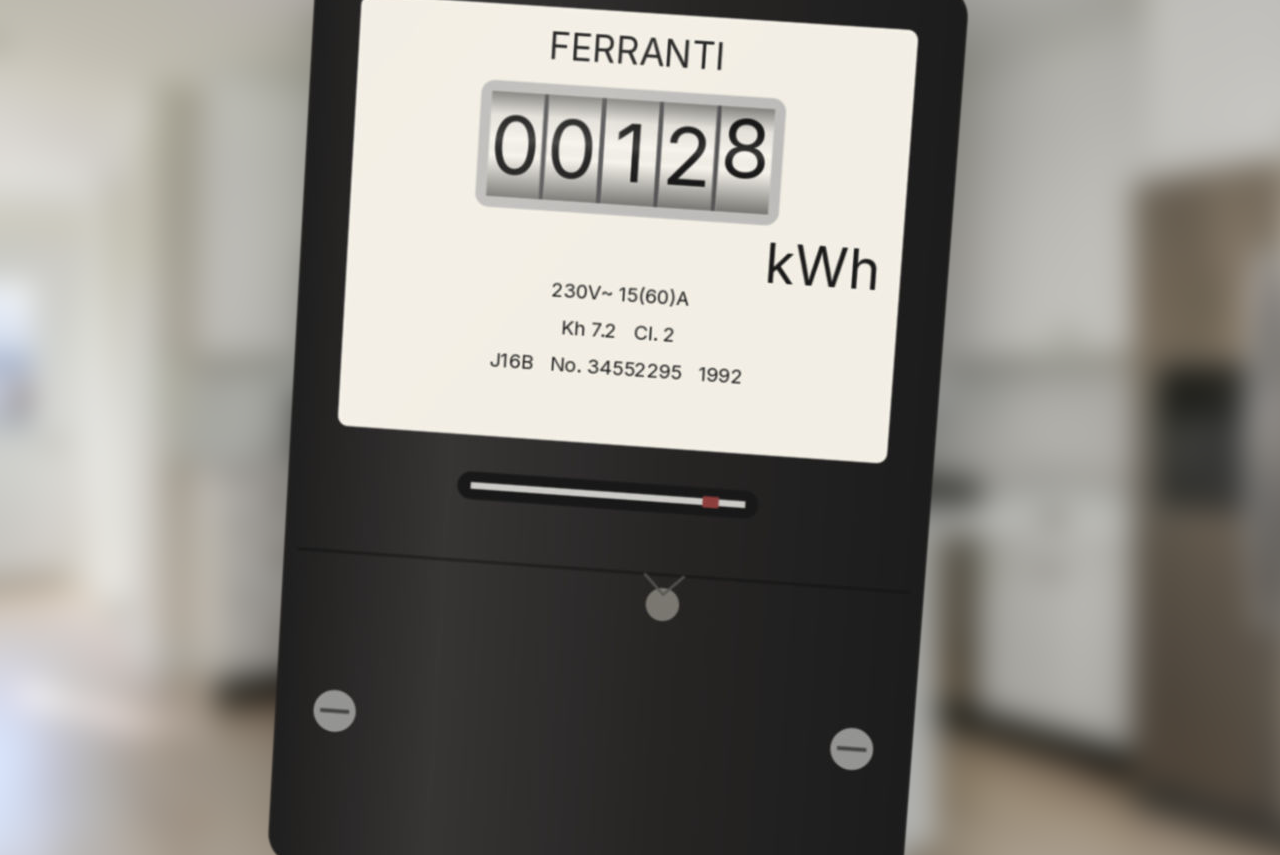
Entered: 128 kWh
